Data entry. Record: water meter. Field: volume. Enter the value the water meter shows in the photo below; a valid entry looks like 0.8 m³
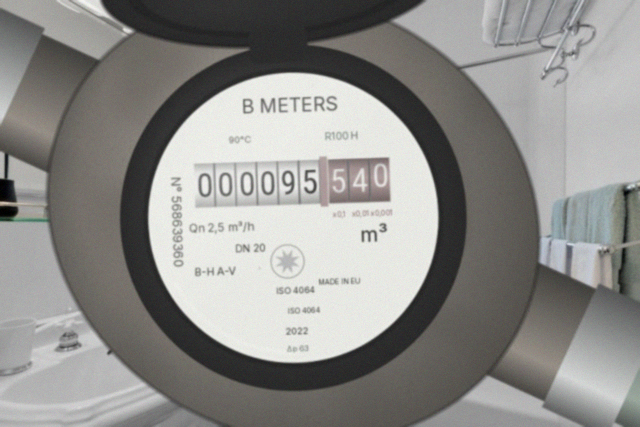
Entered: 95.540 m³
